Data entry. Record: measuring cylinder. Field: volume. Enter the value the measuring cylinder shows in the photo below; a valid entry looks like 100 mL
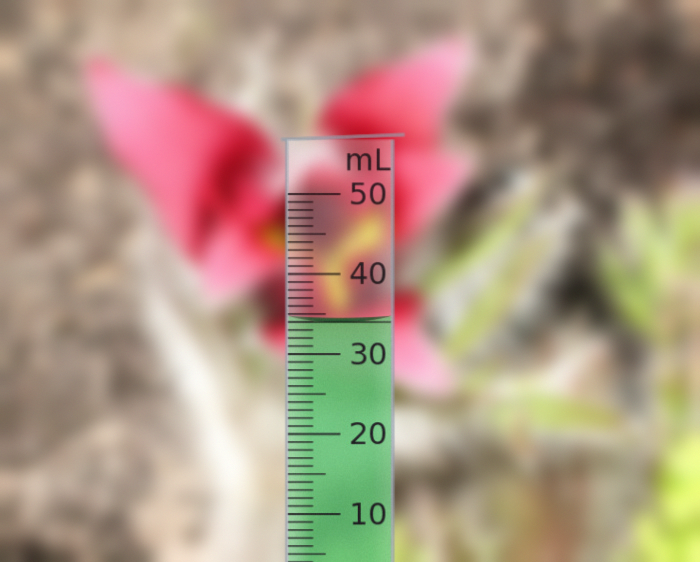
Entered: 34 mL
